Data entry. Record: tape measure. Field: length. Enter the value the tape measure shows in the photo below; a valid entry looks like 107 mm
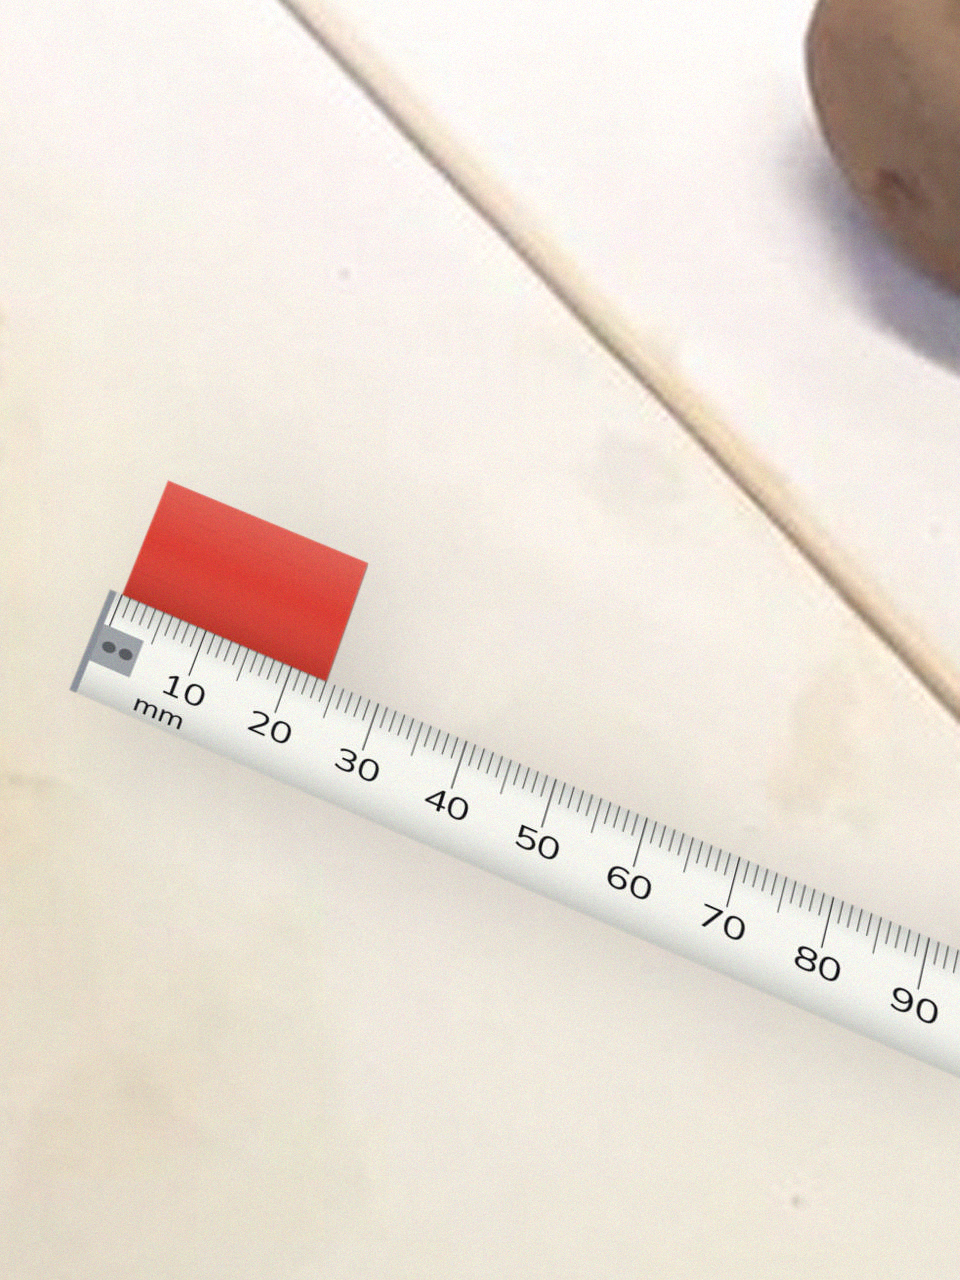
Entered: 24 mm
